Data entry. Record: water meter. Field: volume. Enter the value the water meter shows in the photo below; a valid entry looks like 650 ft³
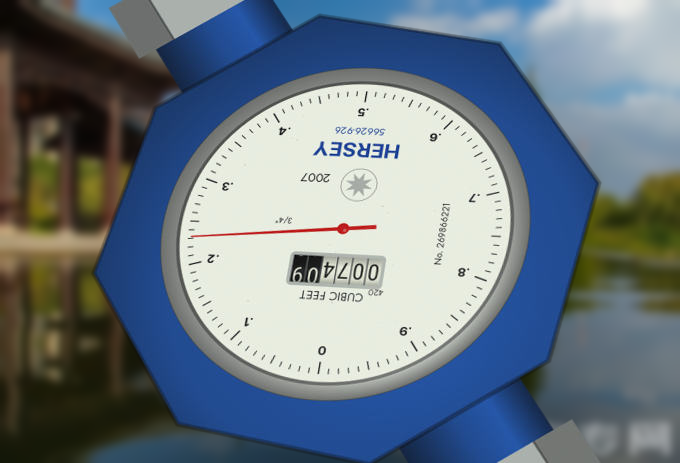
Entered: 7409.23 ft³
